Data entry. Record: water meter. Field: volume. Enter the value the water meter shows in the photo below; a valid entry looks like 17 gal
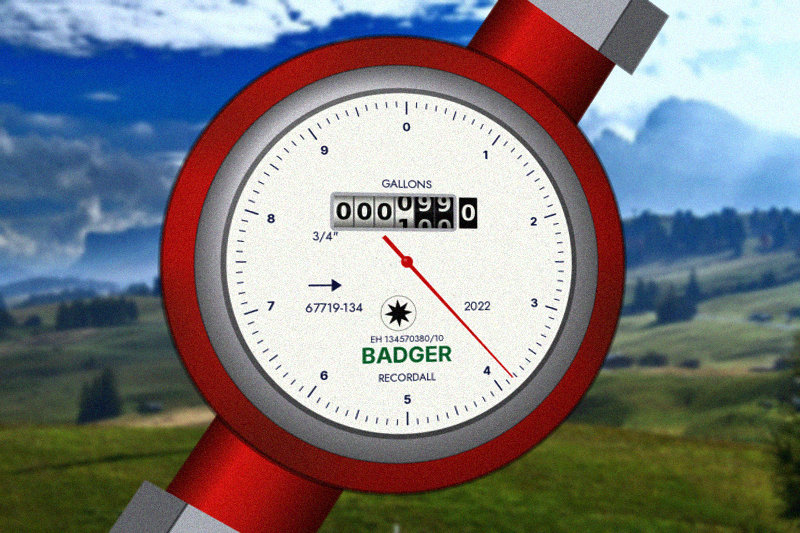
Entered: 993.8 gal
